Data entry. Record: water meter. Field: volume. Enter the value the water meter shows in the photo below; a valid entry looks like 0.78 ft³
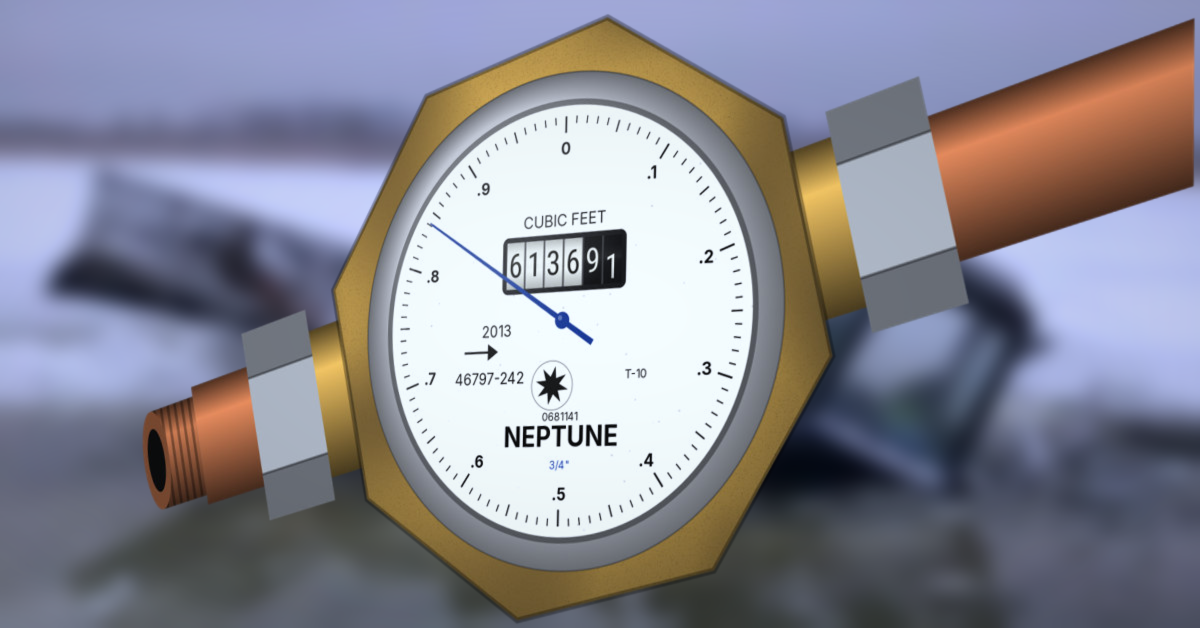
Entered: 613690.84 ft³
